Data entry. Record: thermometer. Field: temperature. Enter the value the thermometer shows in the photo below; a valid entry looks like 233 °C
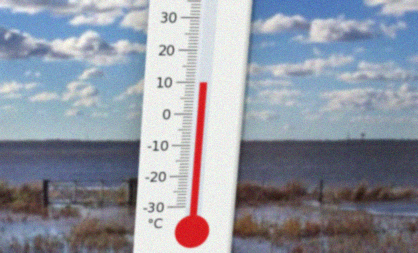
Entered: 10 °C
